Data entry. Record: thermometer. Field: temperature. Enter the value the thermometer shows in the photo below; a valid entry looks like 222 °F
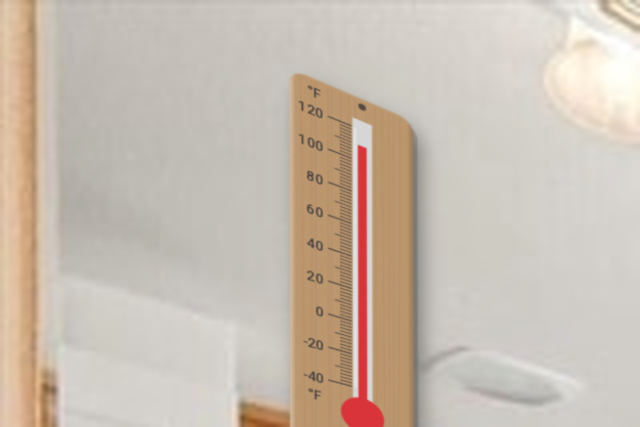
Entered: 110 °F
